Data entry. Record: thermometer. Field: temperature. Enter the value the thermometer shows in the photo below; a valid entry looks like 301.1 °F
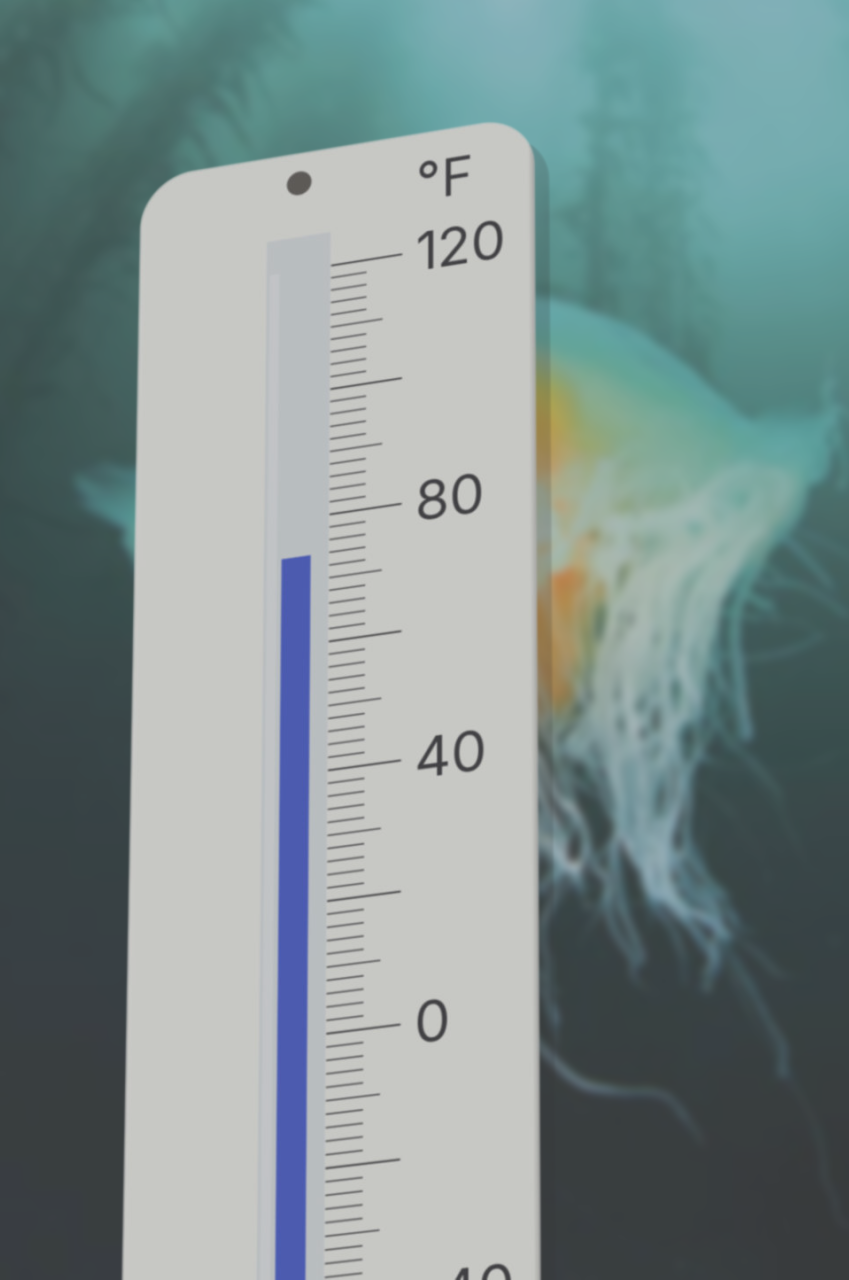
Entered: 74 °F
